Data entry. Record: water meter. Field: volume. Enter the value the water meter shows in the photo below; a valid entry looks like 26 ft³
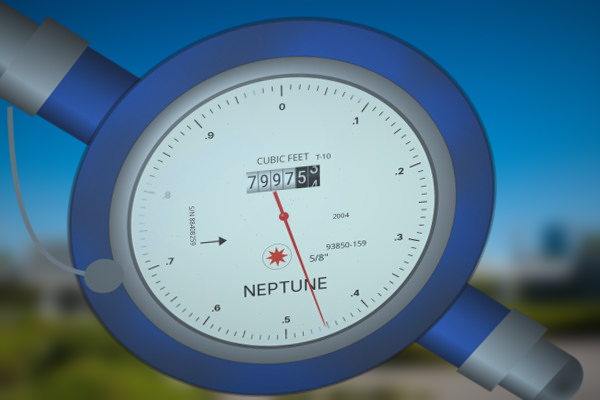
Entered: 799753.45 ft³
